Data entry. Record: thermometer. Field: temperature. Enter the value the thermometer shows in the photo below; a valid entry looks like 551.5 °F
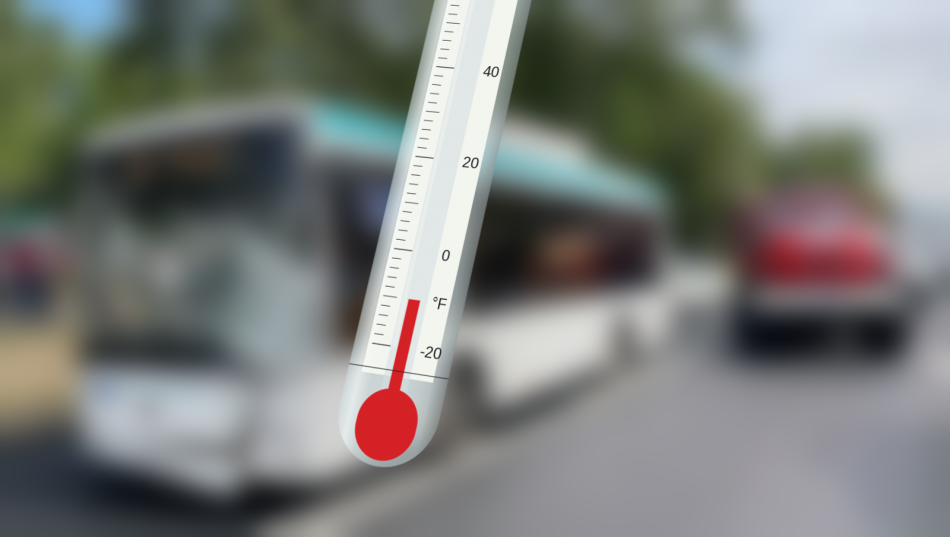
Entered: -10 °F
